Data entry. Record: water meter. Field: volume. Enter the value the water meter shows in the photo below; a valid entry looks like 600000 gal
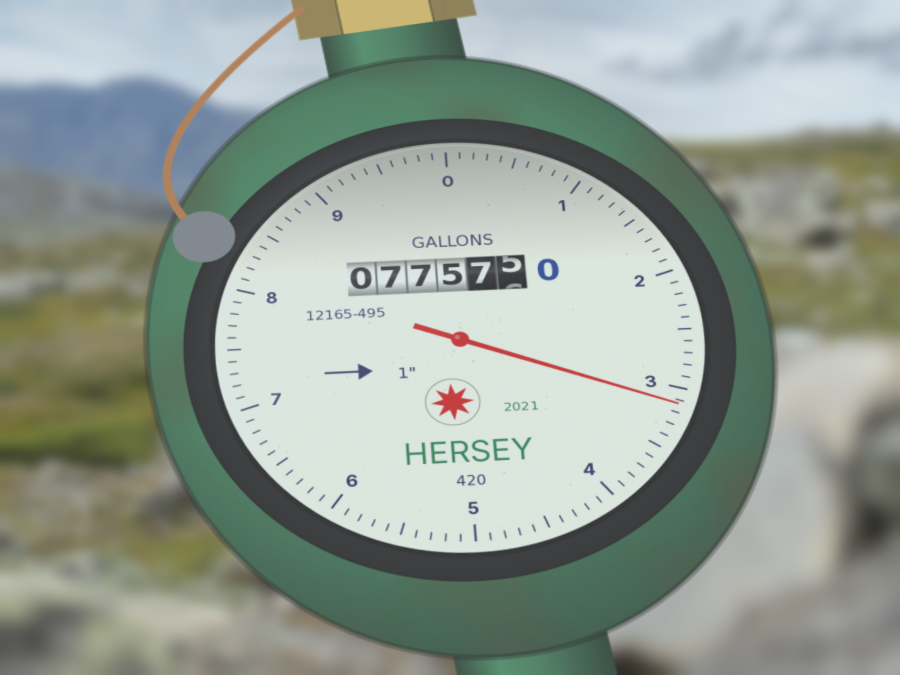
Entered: 775753.1 gal
